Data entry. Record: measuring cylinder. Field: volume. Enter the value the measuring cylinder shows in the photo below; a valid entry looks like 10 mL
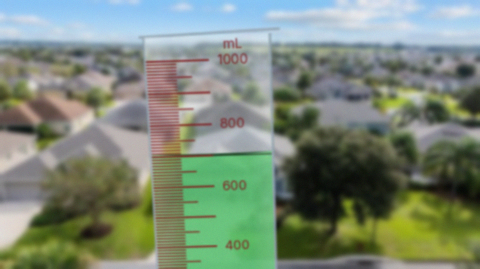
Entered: 700 mL
